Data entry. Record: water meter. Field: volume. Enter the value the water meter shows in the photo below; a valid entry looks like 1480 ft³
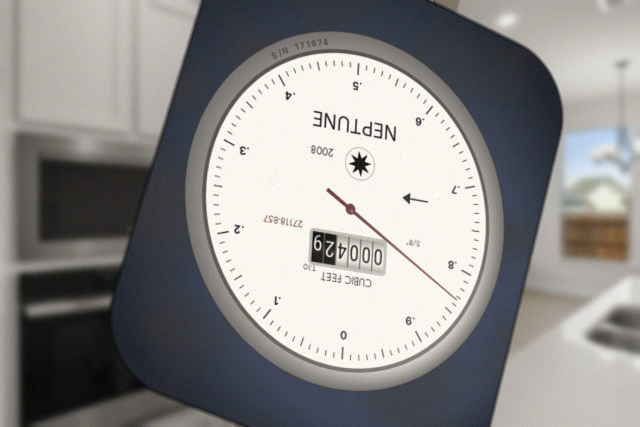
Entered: 428.83 ft³
